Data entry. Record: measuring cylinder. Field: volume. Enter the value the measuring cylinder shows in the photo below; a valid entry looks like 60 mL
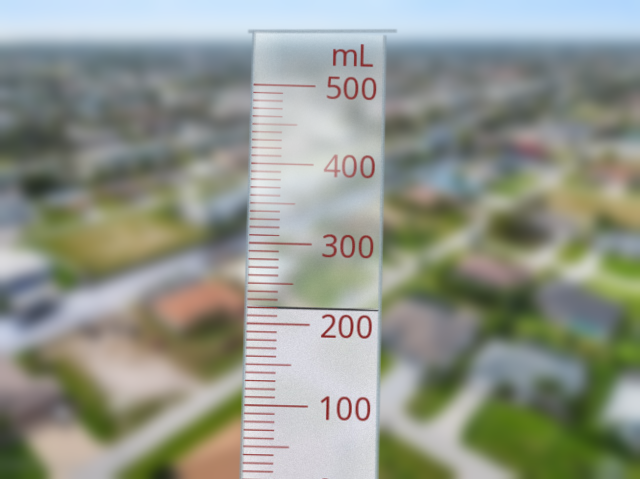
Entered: 220 mL
